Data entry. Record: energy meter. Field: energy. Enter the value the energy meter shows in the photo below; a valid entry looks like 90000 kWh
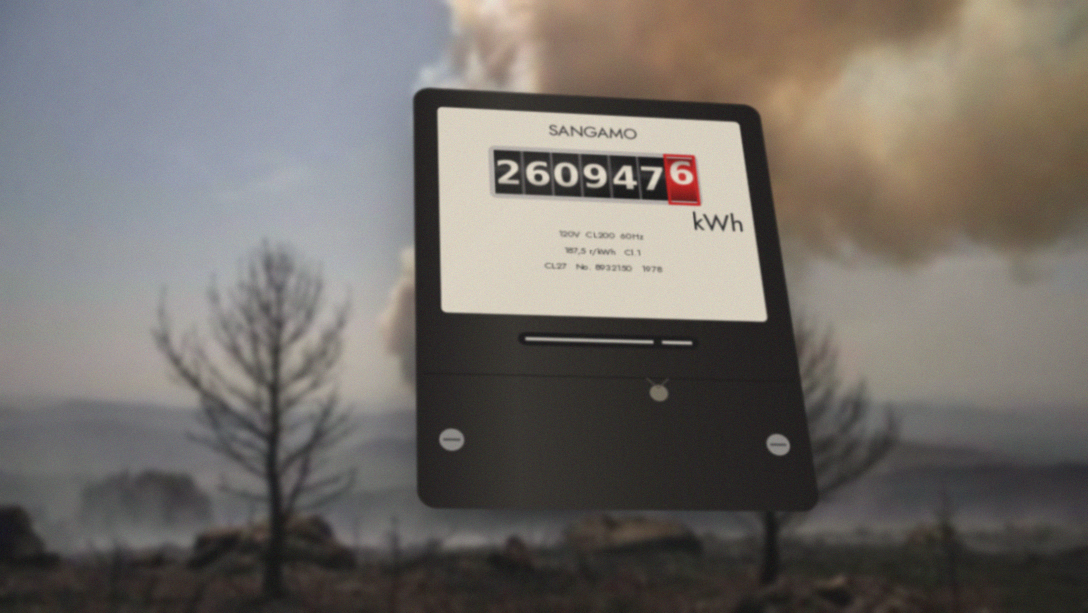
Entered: 260947.6 kWh
